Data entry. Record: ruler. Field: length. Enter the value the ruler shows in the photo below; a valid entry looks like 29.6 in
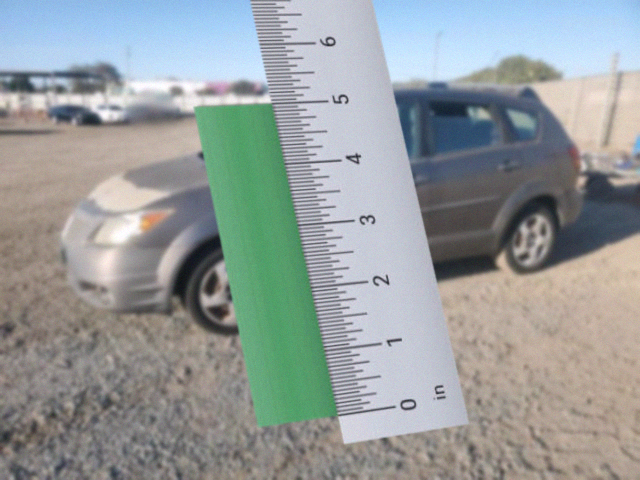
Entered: 5 in
